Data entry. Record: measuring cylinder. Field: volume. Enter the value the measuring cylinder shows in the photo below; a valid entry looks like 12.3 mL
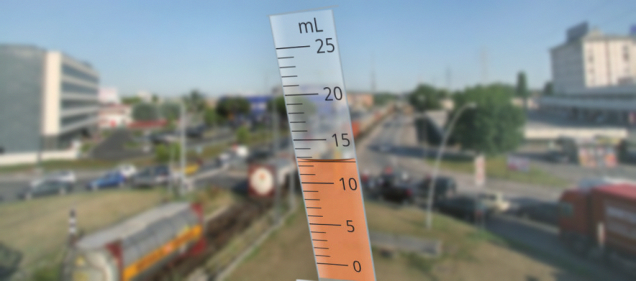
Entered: 12.5 mL
